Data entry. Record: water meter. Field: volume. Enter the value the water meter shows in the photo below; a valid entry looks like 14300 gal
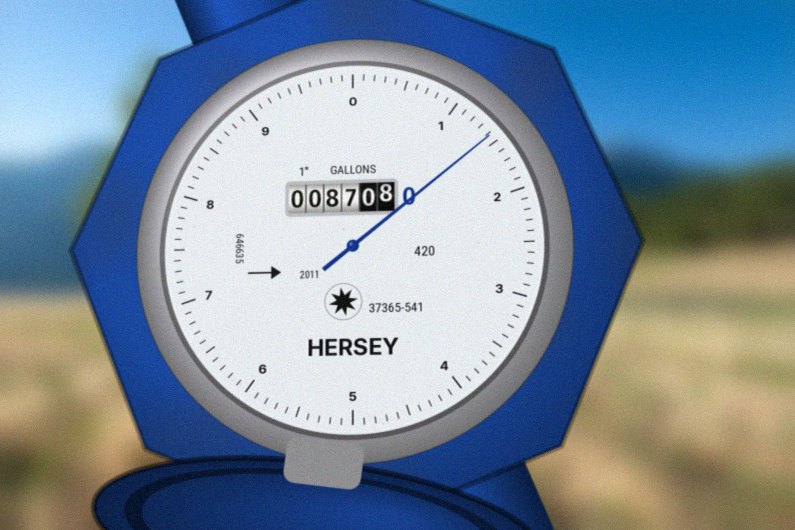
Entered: 87081.4 gal
